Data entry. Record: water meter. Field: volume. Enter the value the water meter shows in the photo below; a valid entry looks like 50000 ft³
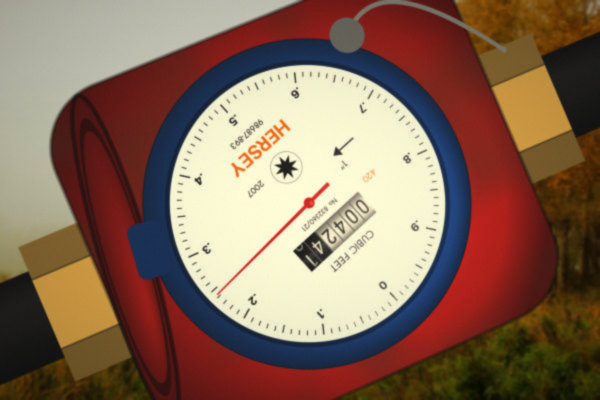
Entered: 4241.24 ft³
